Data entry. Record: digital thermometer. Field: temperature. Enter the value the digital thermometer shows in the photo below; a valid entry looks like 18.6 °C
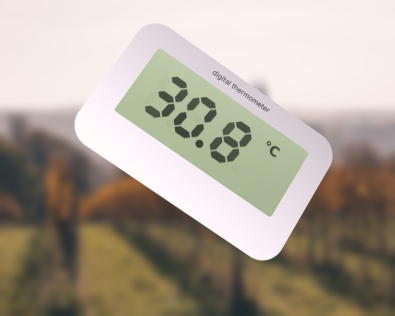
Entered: 30.8 °C
